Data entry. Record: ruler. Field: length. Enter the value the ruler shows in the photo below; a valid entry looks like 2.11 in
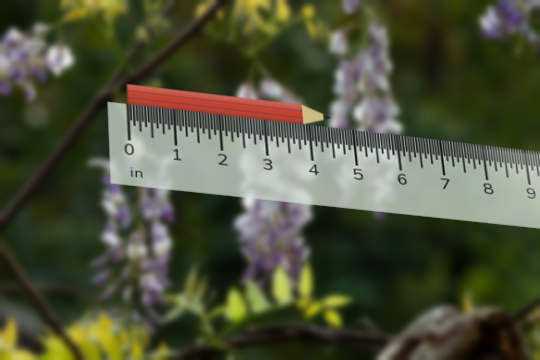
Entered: 4.5 in
